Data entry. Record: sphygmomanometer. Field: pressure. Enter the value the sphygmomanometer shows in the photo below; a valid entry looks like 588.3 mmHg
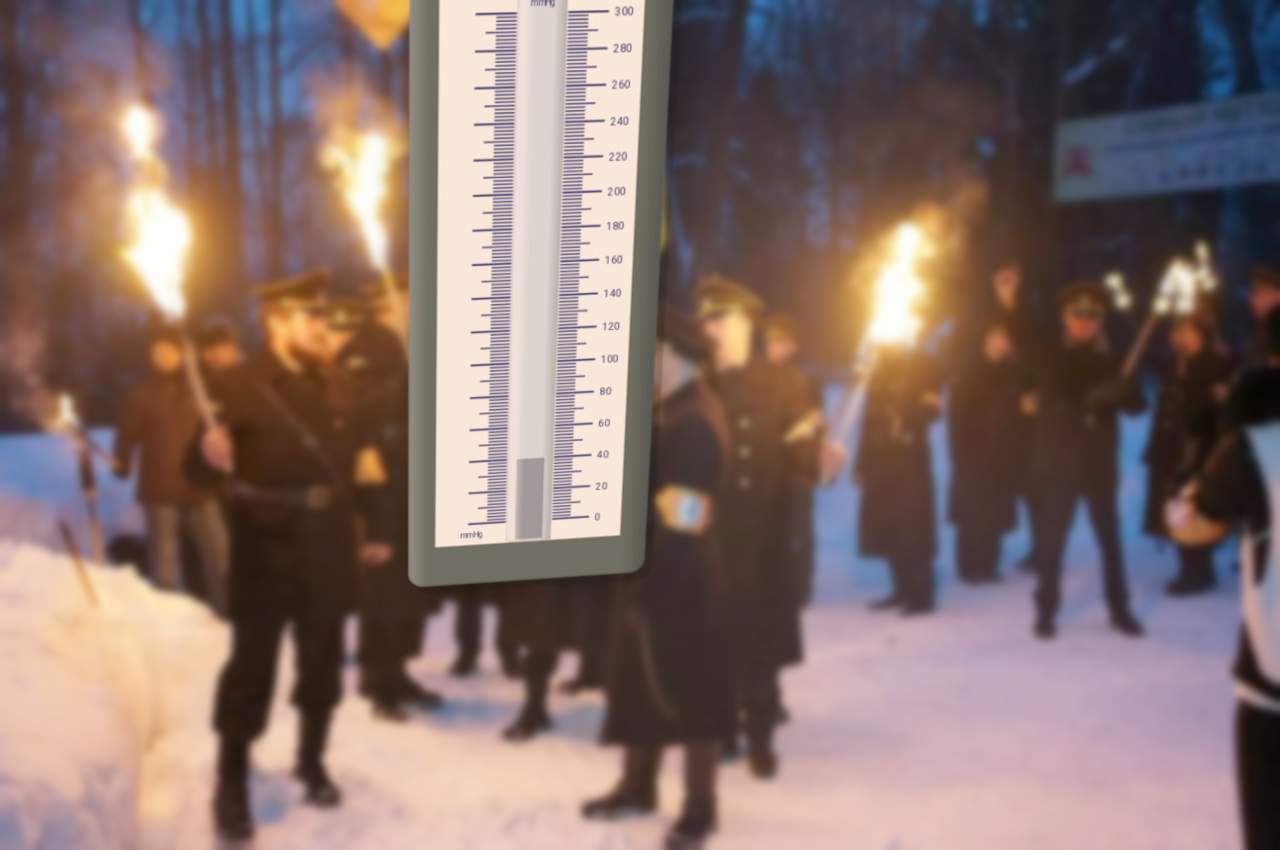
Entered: 40 mmHg
